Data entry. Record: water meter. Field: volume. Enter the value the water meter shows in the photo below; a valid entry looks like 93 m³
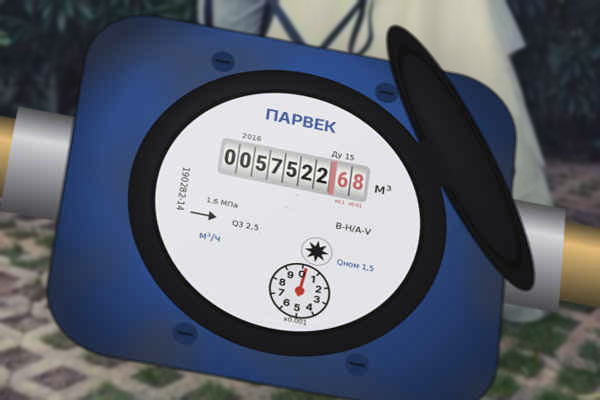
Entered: 57522.680 m³
